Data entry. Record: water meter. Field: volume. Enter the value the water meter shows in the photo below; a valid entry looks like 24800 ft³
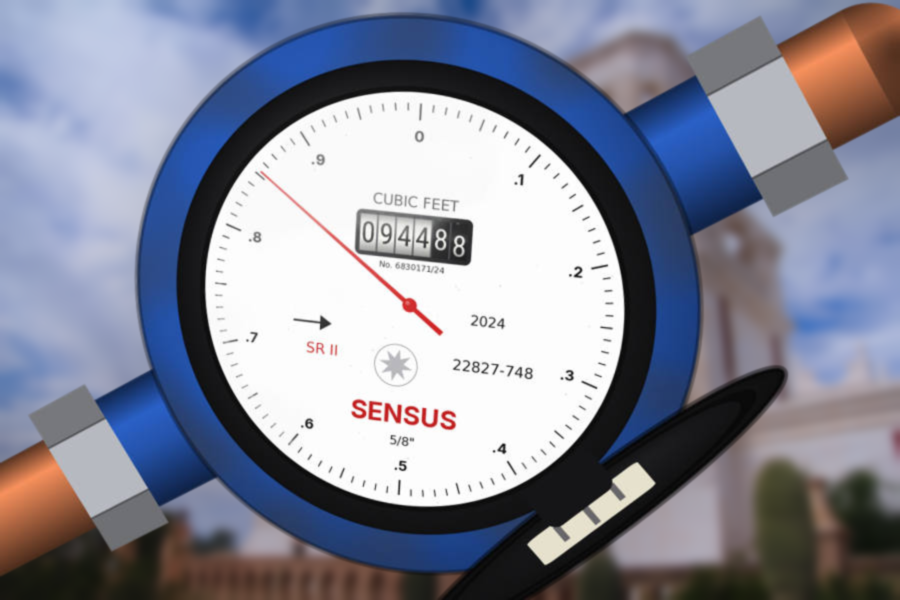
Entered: 94487.85 ft³
